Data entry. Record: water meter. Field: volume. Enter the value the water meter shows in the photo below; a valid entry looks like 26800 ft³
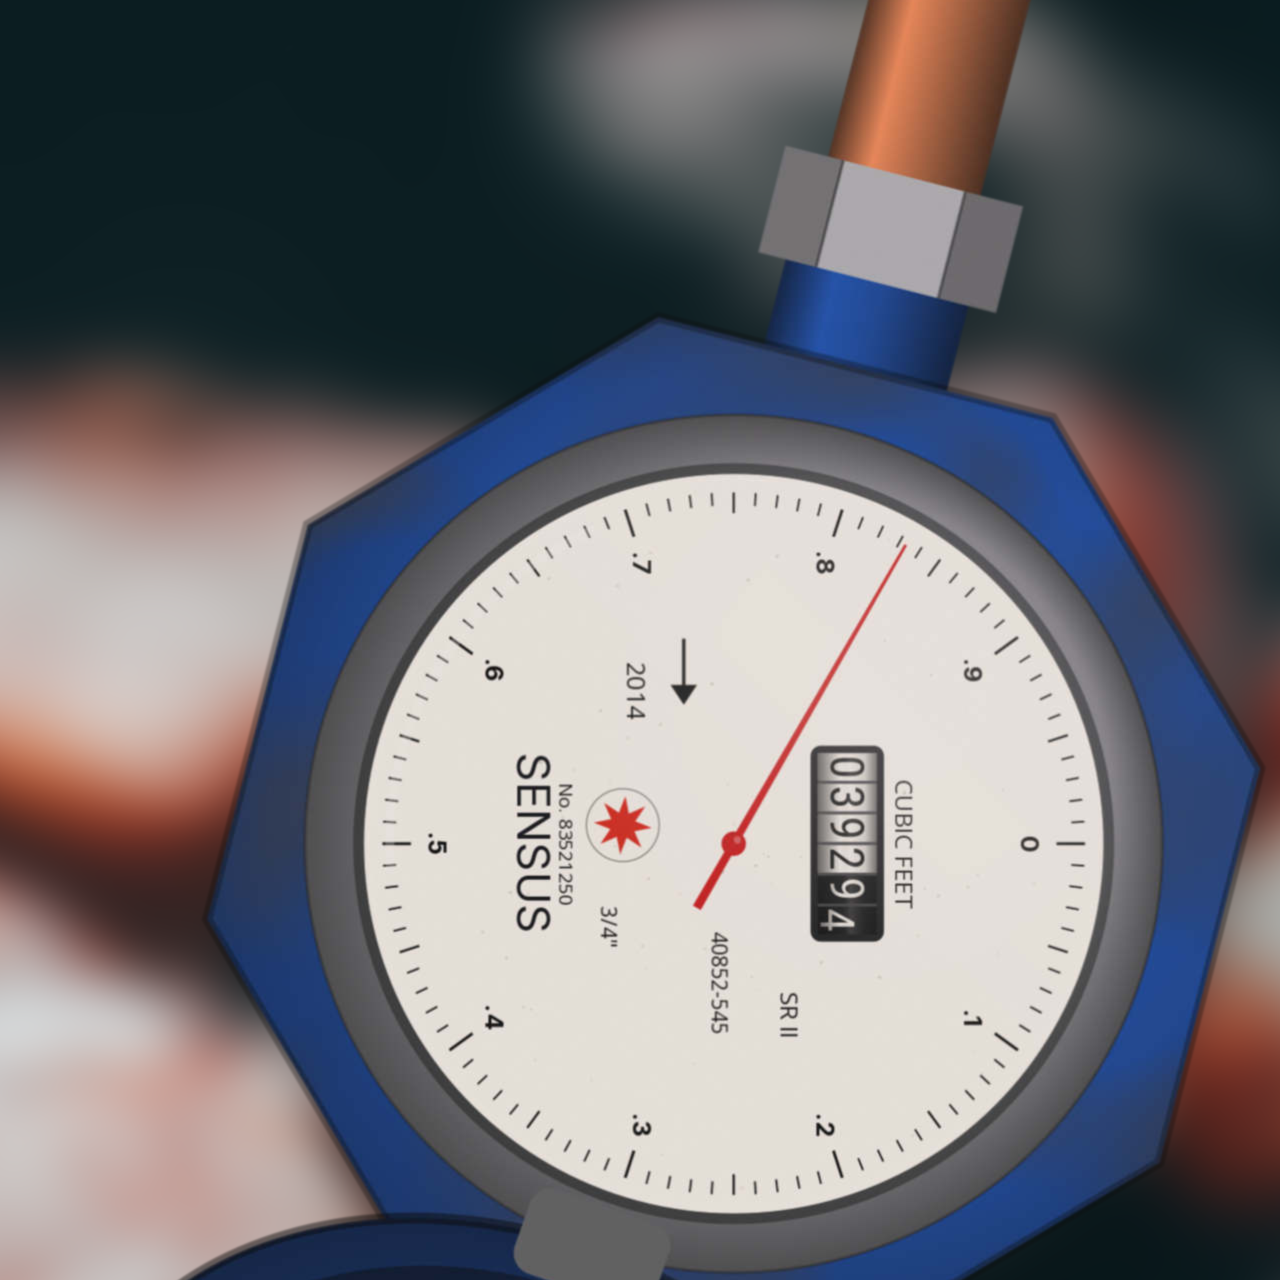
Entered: 39293.83 ft³
